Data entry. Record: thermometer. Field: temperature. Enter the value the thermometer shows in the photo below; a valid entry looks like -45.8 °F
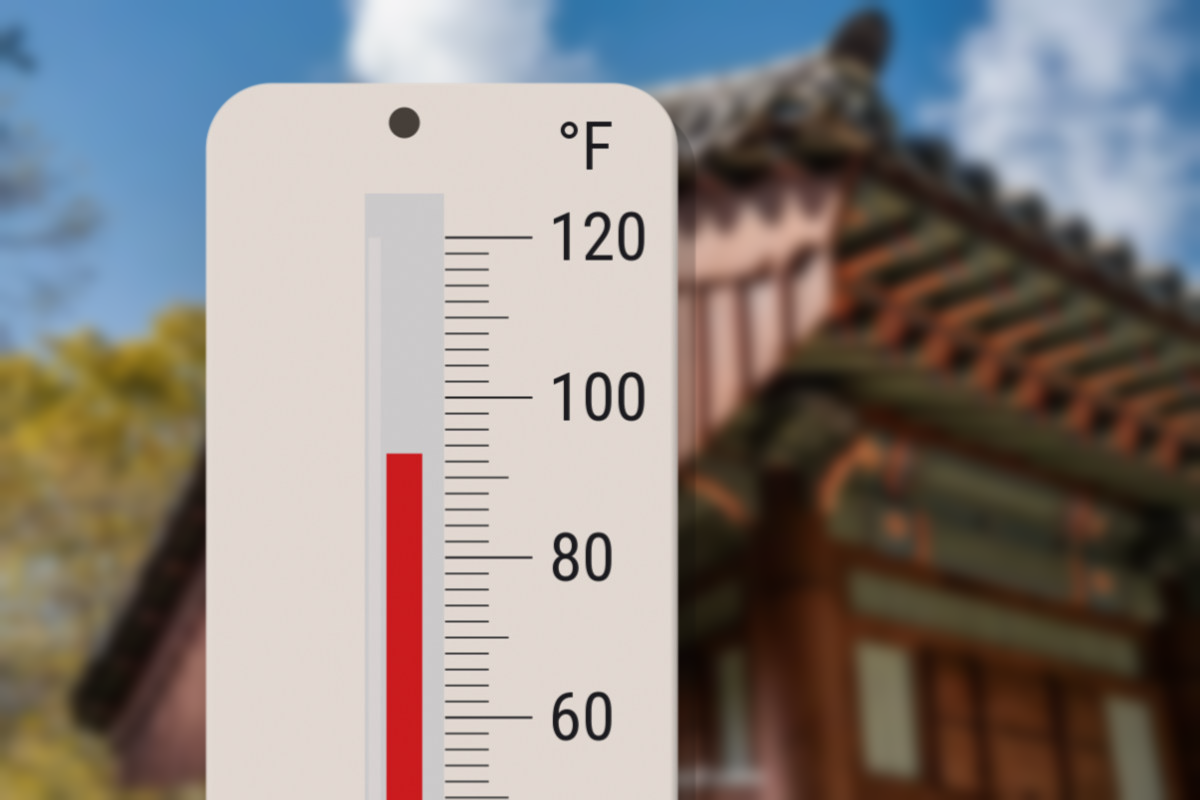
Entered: 93 °F
